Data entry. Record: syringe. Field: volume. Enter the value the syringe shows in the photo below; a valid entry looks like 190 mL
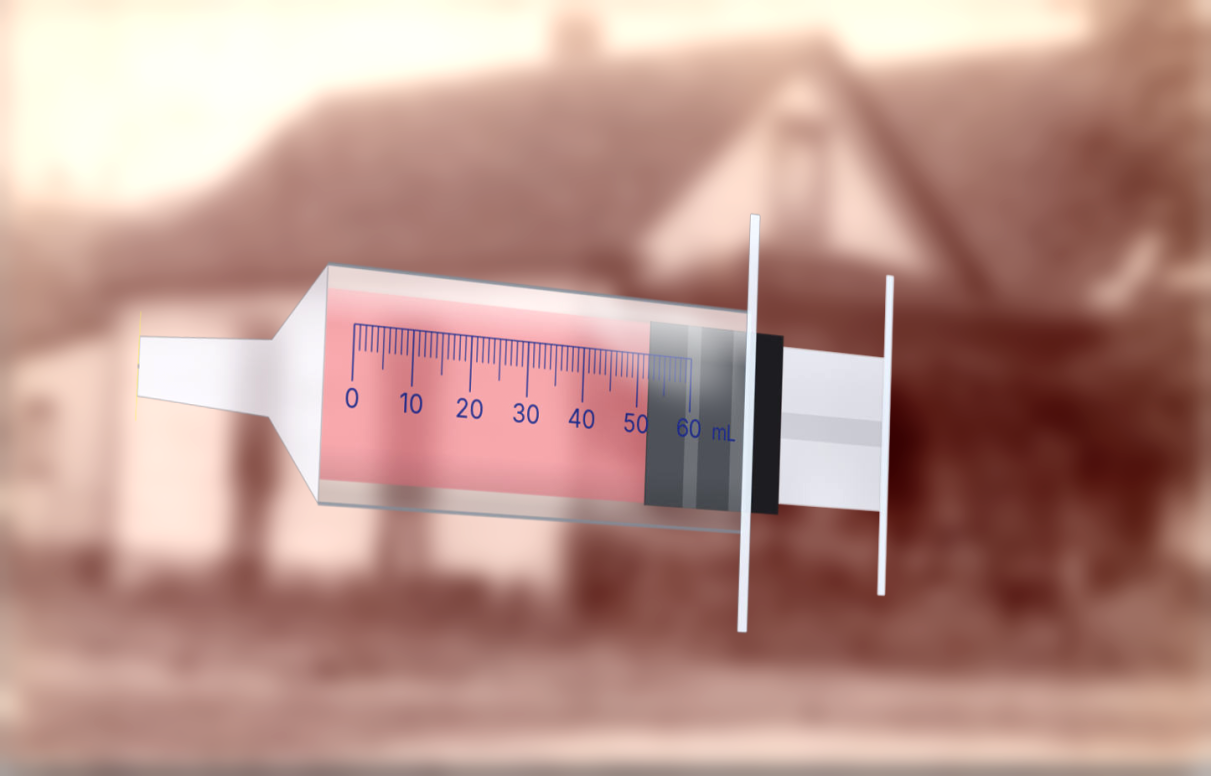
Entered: 52 mL
